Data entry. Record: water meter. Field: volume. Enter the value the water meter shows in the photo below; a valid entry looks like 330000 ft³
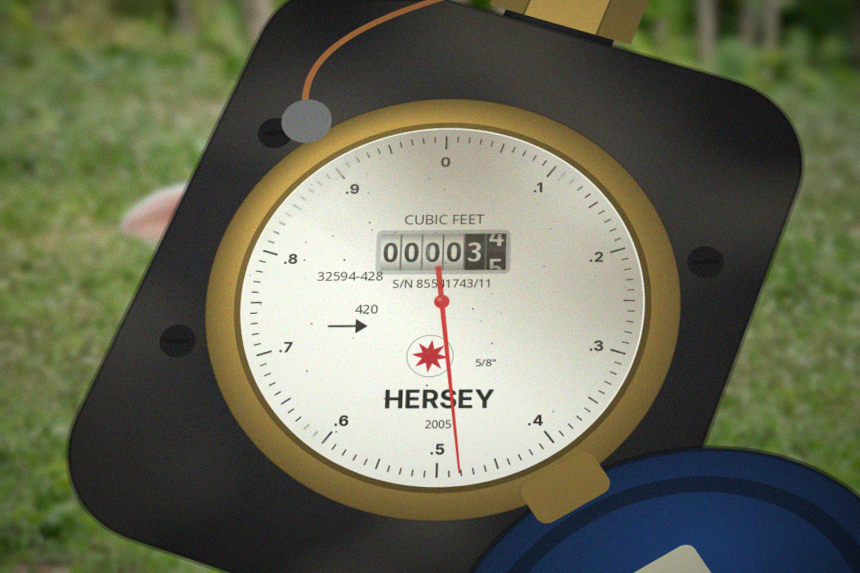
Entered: 34.48 ft³
